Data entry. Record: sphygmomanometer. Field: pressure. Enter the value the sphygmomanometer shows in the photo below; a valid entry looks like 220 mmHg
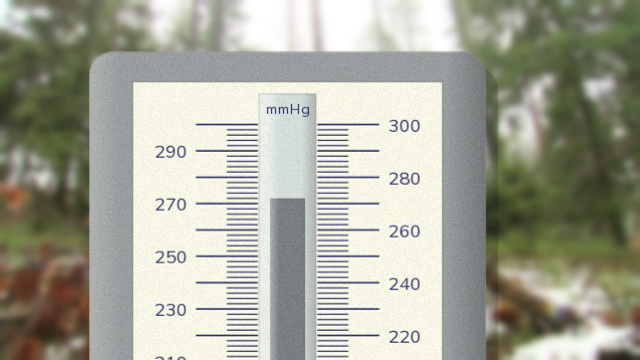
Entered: 272 mmHg
